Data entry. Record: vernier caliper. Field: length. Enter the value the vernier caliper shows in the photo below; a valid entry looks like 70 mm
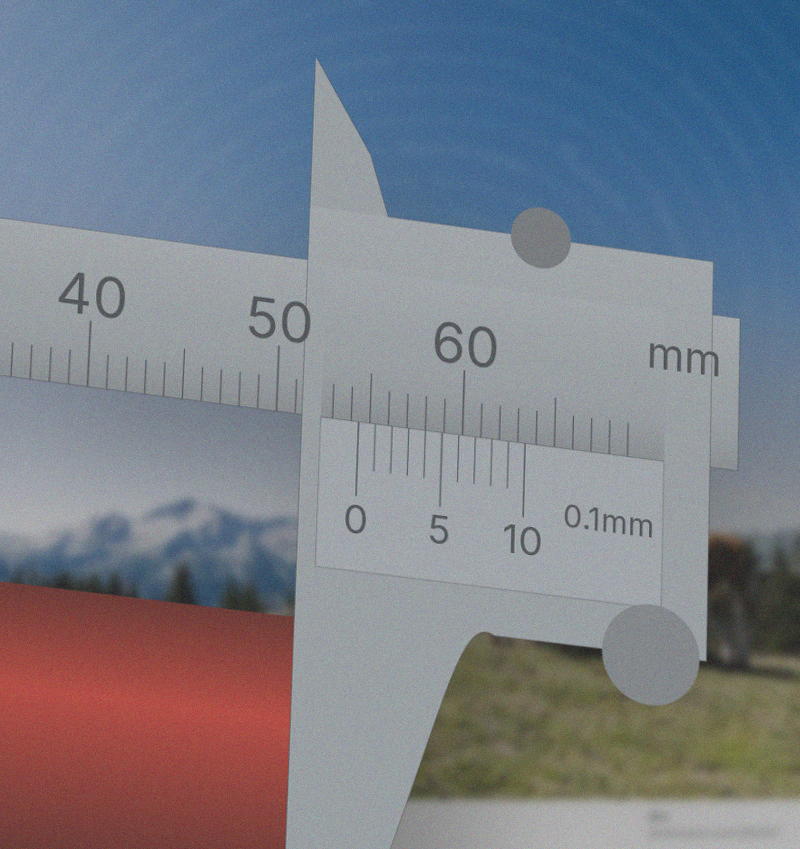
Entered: 54.4 mm
